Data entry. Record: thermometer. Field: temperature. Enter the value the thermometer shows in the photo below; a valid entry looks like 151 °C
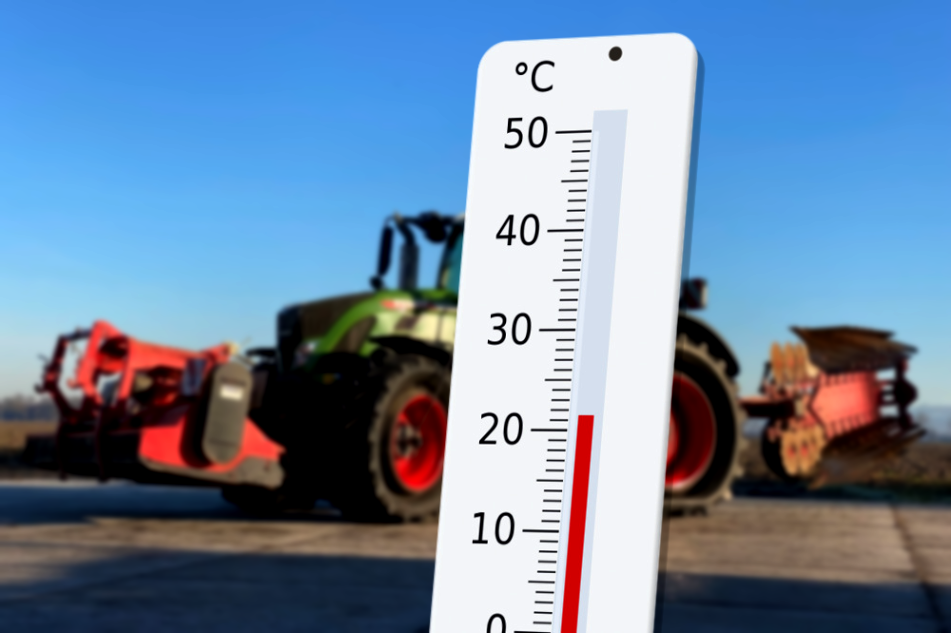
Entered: 21.5 °C
